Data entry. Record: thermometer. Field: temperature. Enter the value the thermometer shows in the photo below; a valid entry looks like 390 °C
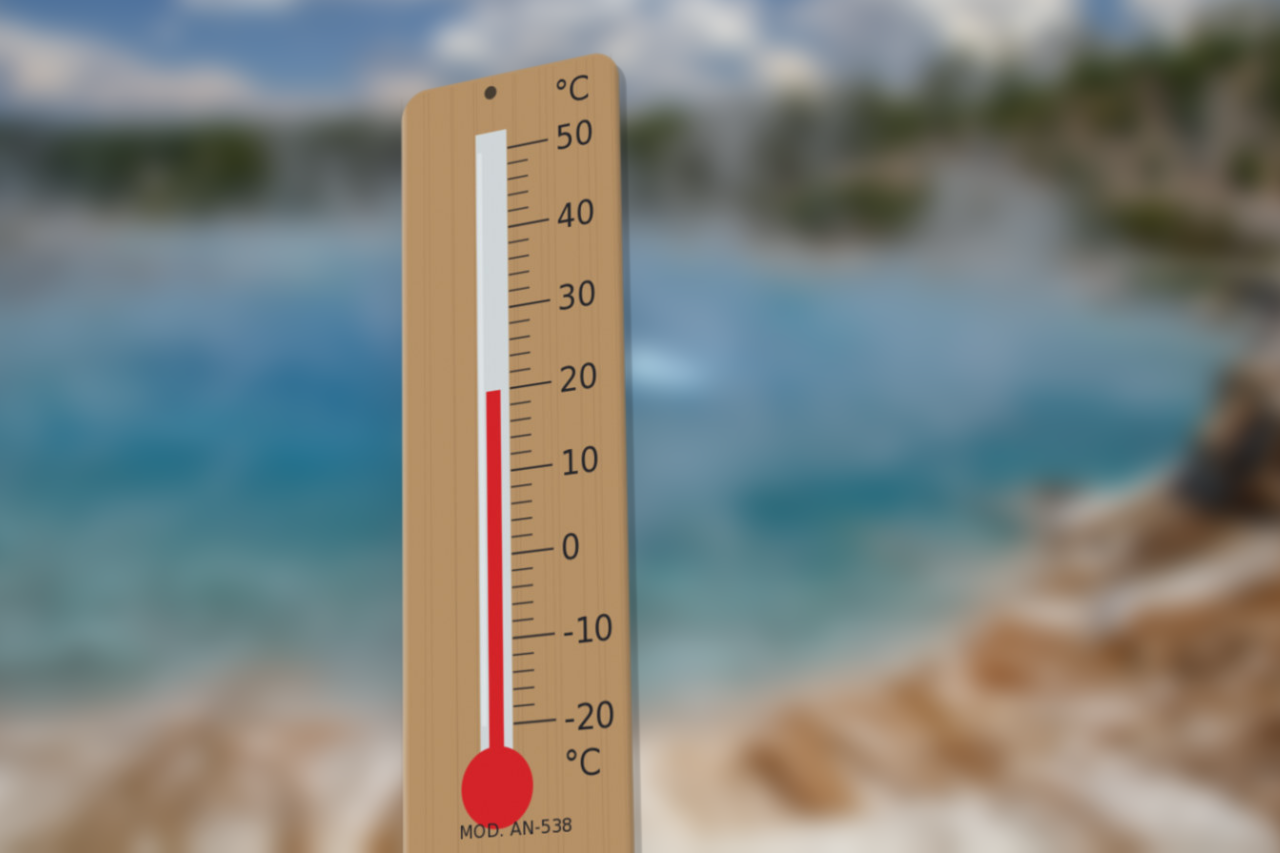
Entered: 20 °C
